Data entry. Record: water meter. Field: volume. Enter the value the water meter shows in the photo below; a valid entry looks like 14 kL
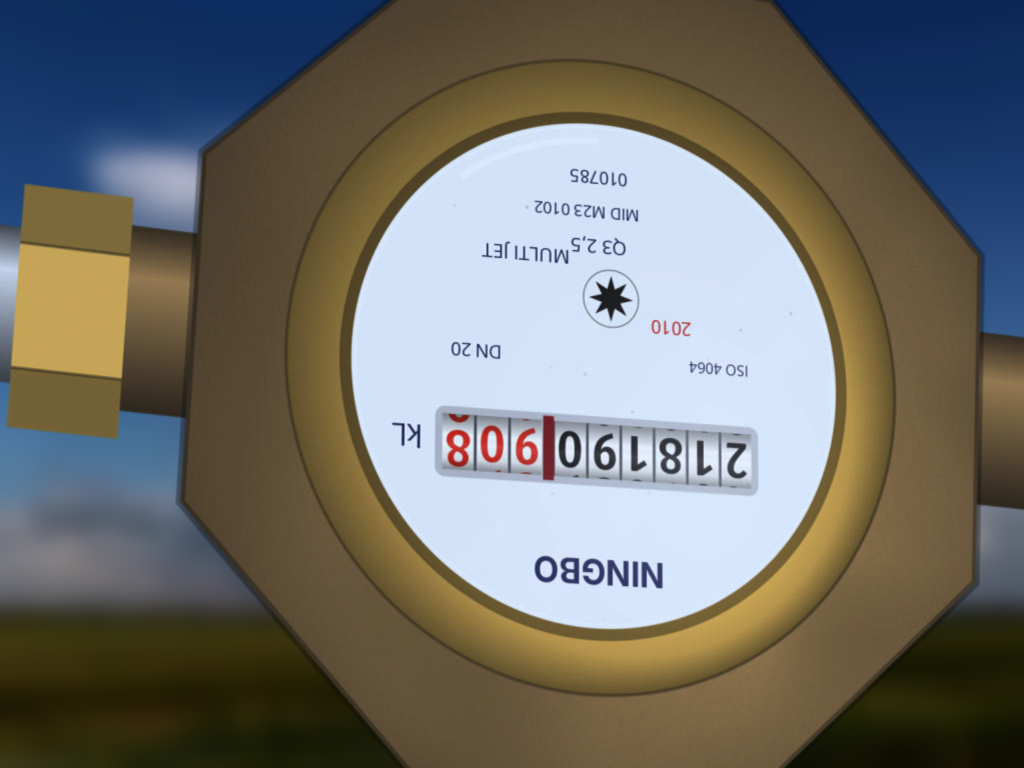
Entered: 218190.908 kL
